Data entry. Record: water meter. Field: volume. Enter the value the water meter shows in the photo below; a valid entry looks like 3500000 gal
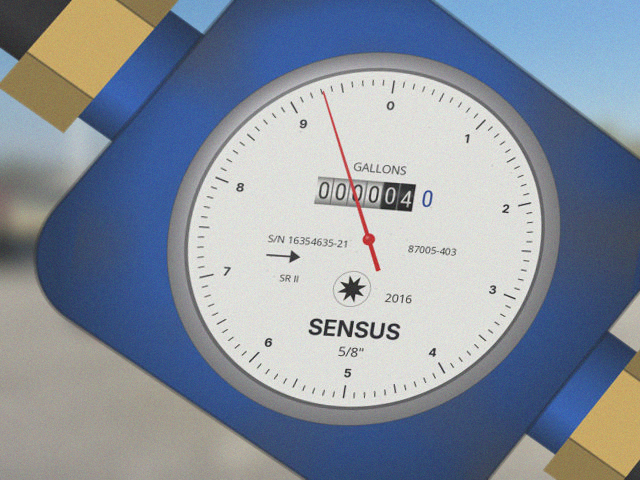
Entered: 39.3 gal
